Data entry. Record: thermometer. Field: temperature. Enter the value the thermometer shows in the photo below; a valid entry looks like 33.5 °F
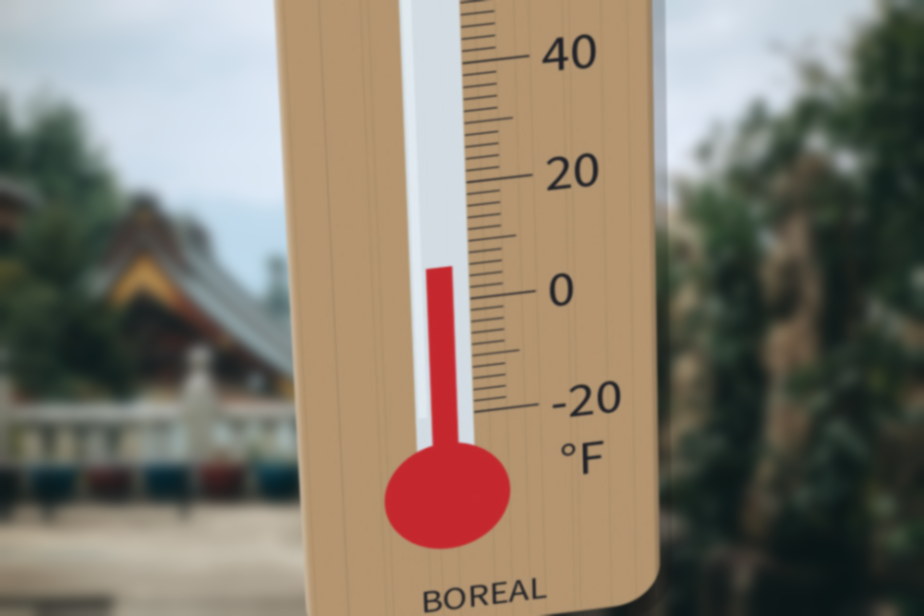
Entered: 6 °F
